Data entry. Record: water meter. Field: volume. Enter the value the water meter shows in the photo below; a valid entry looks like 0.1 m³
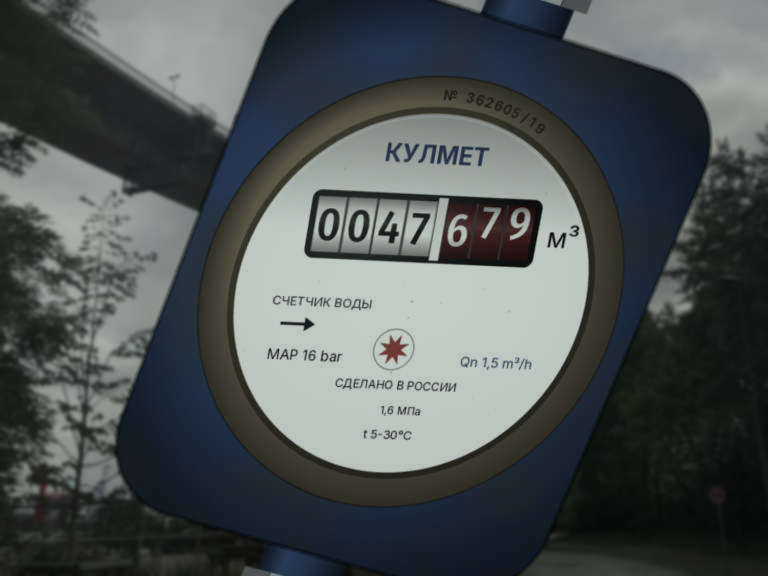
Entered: 47.679 m³
